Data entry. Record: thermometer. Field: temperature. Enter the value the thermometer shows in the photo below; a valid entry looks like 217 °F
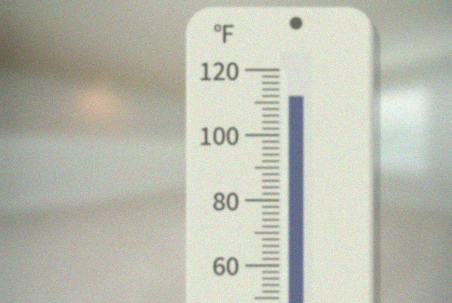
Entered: 112 °F
